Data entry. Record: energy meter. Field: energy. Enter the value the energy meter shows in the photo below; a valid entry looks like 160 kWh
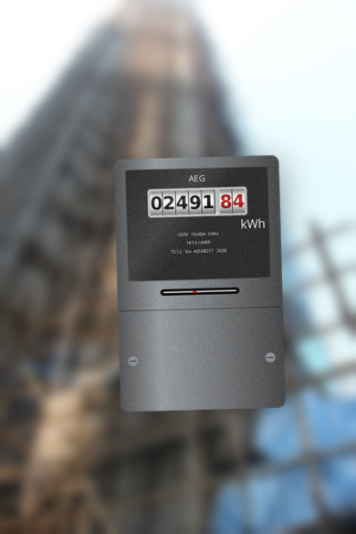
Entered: 2491.84 kWh
